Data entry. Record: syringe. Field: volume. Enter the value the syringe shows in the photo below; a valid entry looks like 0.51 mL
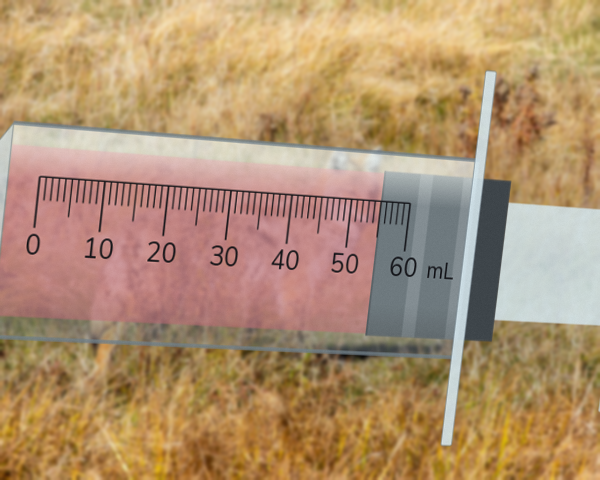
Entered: 55 mL
